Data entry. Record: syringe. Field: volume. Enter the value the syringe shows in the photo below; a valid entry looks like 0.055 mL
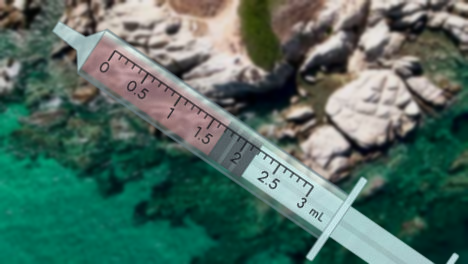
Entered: 1.7 mL
